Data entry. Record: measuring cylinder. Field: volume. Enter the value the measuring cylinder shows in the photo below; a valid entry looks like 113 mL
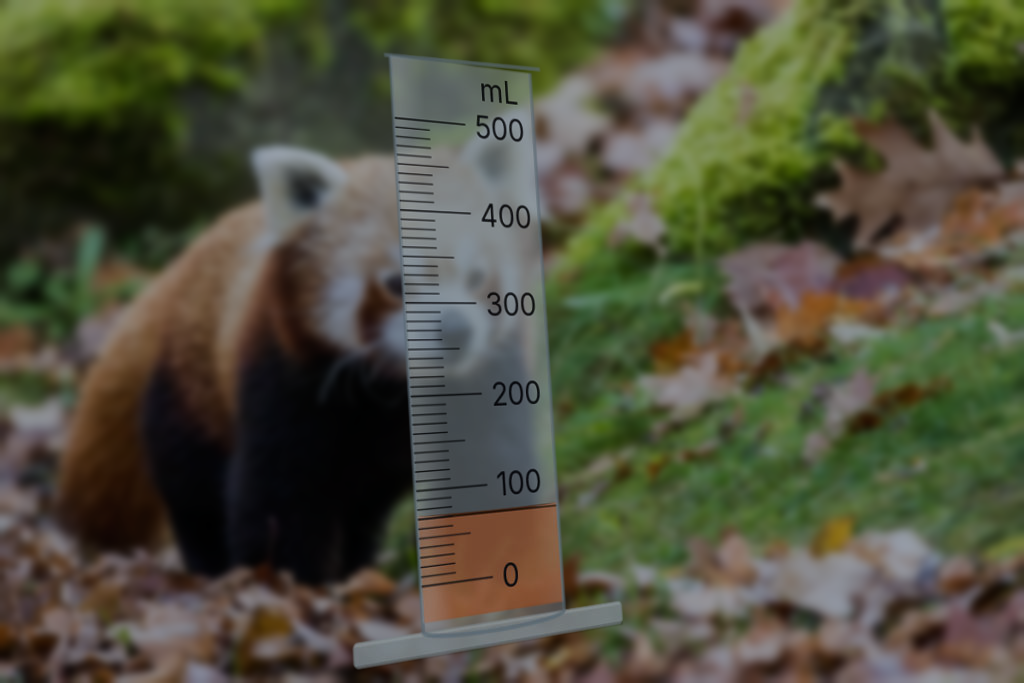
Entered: 70 mL
